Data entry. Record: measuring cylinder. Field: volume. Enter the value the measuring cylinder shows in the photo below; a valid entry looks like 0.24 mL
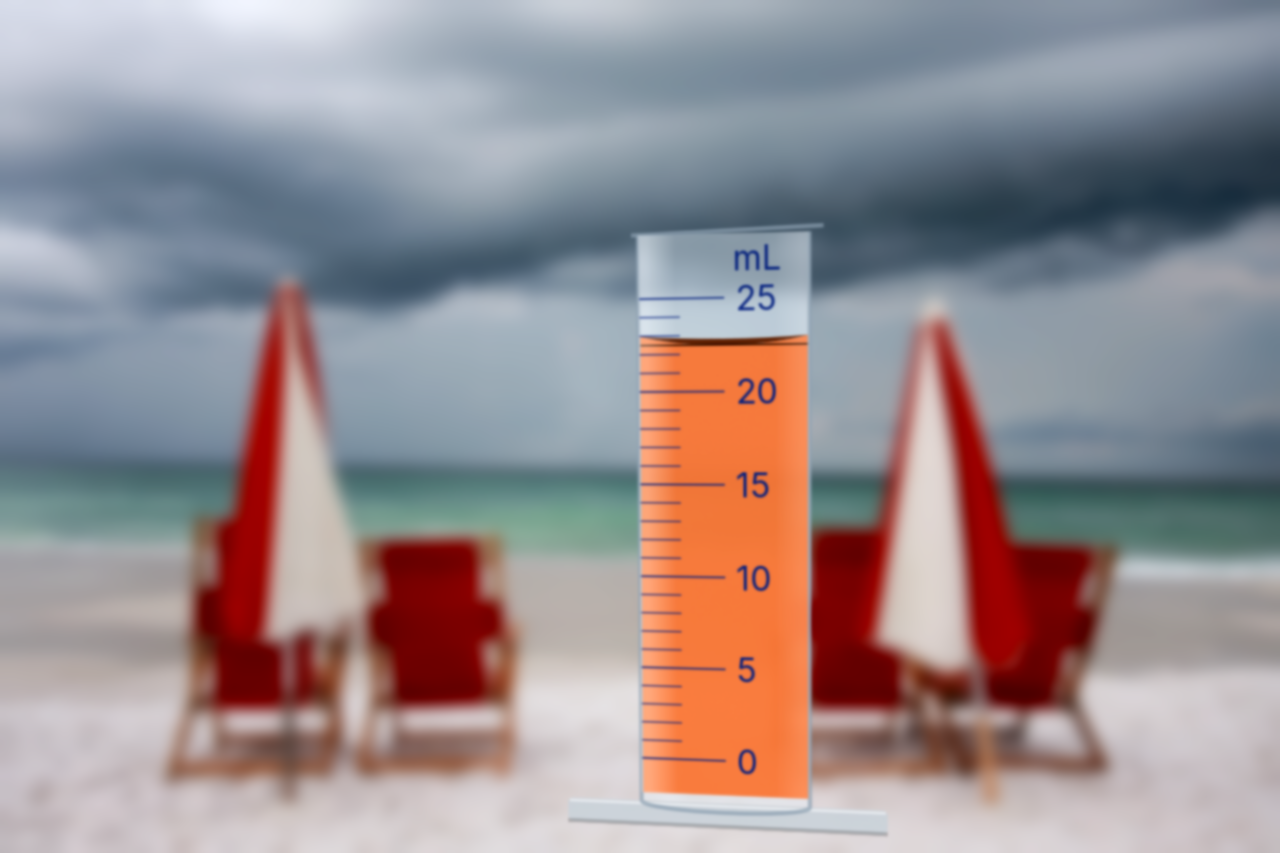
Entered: 22.5 mL
